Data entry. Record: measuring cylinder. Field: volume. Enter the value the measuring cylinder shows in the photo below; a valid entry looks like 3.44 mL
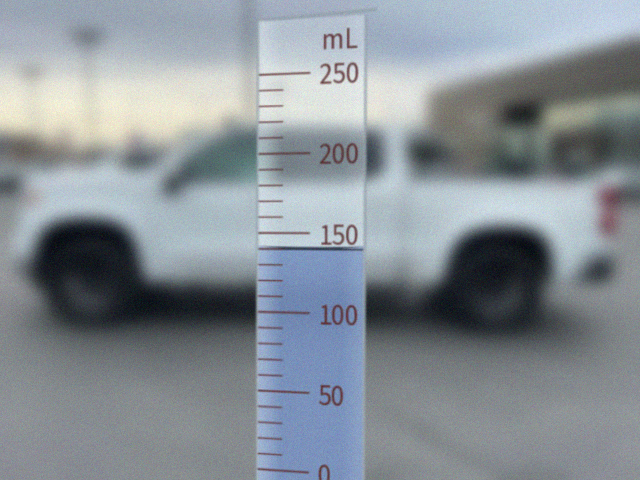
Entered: 140 mL
